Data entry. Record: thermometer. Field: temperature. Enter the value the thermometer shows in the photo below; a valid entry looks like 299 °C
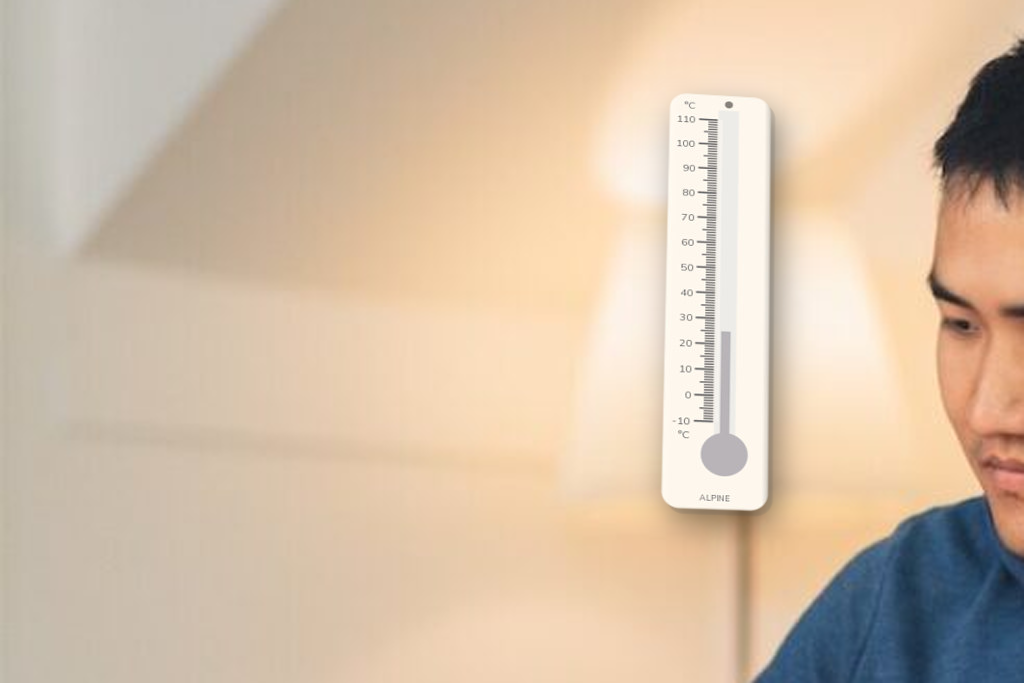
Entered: 25 °C
